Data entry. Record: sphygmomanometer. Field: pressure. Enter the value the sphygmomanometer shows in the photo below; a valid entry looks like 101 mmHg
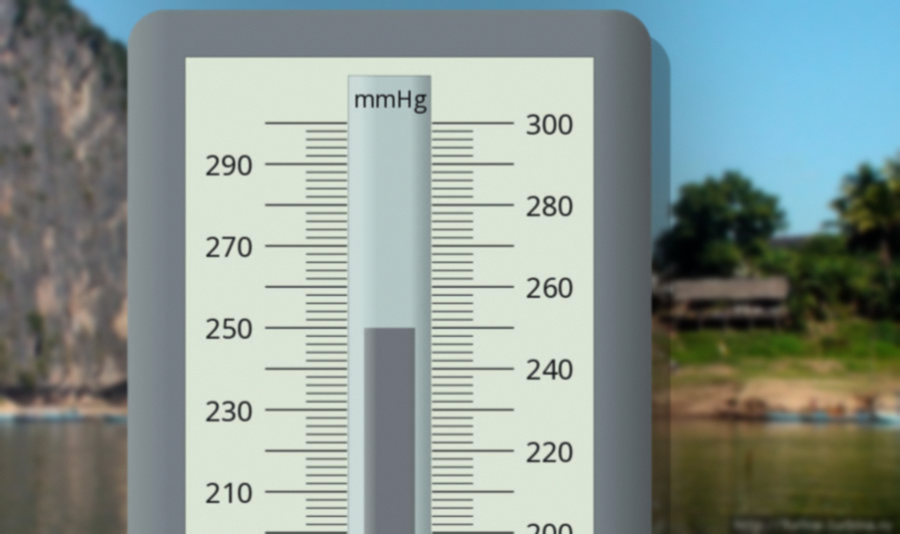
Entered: 250 mmHg
